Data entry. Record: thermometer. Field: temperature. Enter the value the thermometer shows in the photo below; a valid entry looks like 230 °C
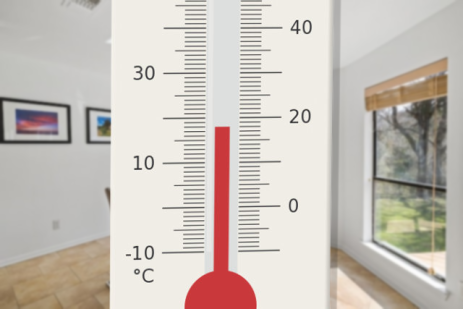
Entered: 18 °C
